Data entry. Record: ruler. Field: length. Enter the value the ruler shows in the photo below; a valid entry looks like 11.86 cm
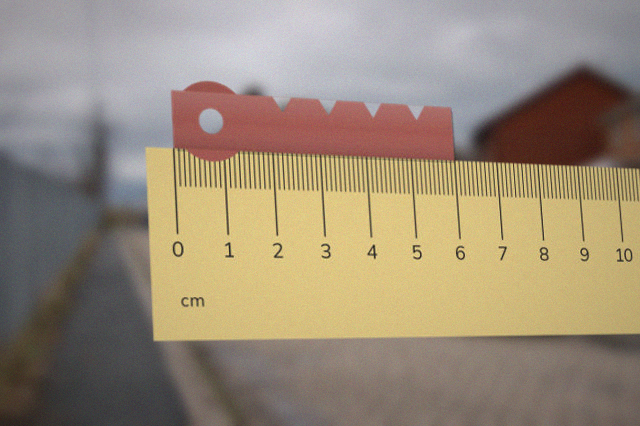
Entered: 6 cm
